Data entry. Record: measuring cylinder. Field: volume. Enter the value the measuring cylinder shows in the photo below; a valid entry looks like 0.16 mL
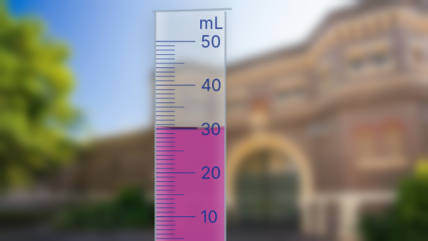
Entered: 30 mL
